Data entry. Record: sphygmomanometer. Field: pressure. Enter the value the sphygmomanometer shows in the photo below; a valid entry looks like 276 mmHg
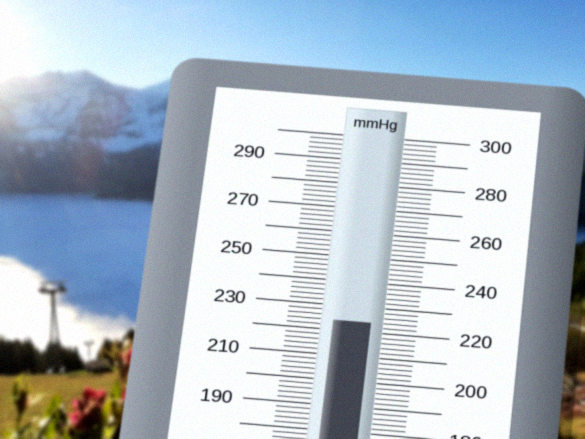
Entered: 224 mmHg
